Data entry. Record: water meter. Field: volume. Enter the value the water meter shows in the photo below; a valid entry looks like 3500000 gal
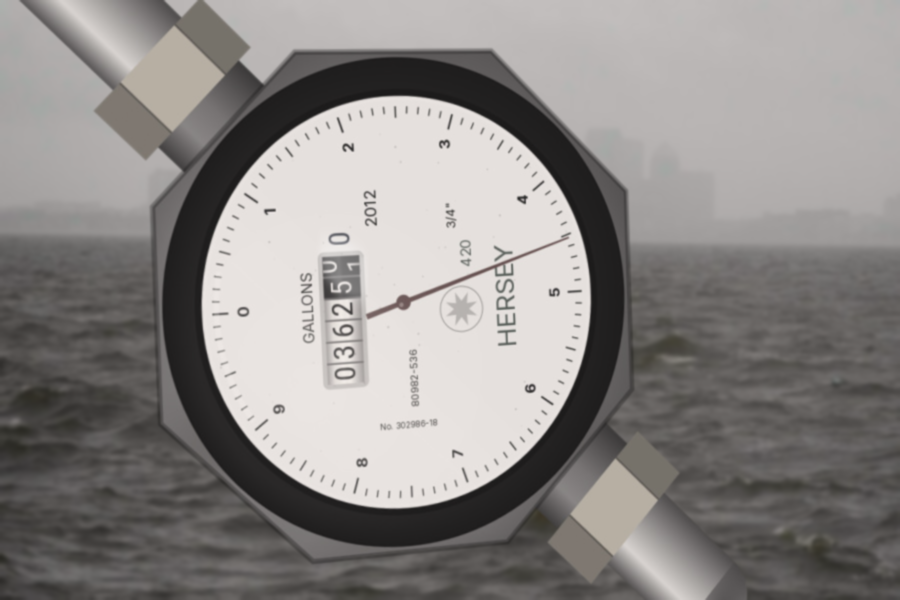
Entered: 362504.5 gal
